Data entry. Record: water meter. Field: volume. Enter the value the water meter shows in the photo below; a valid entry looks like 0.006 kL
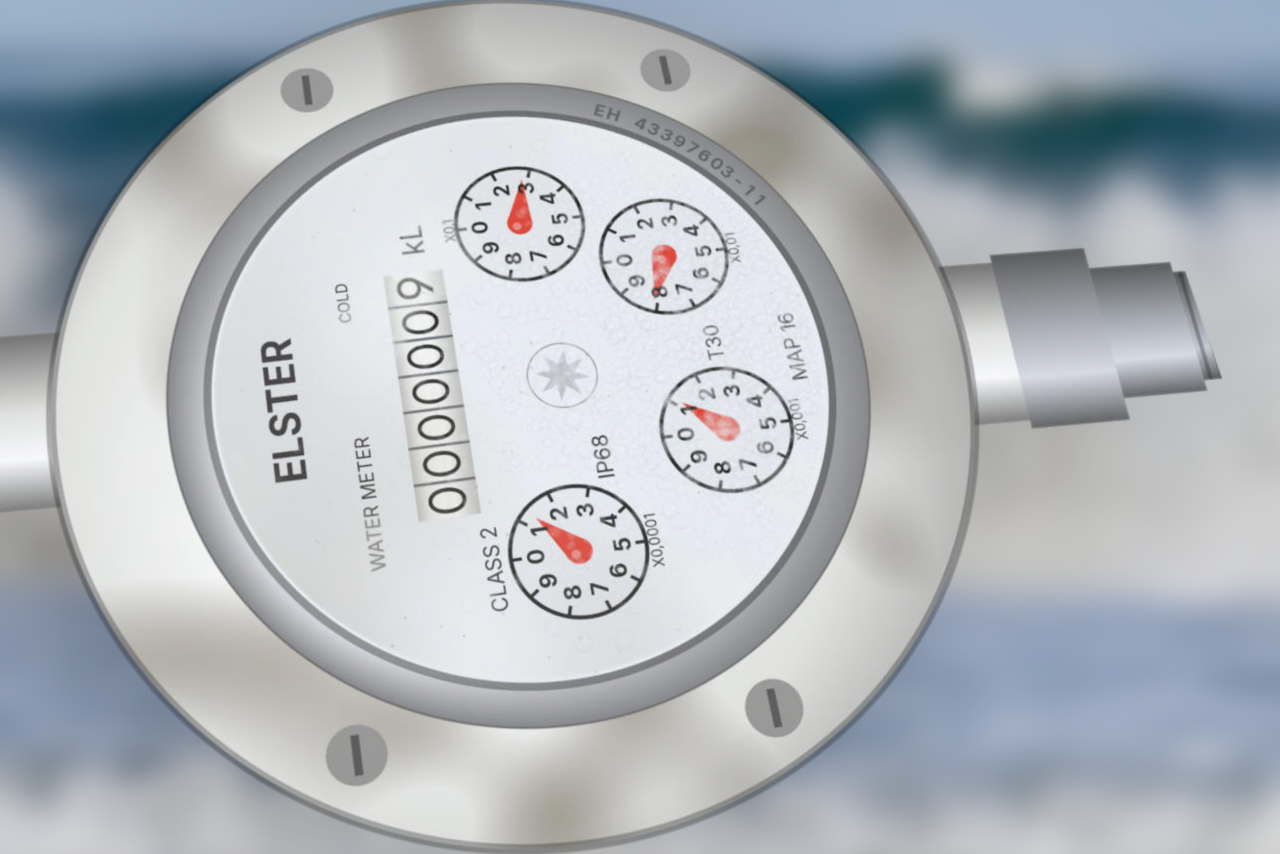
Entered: 9.2811 kL
